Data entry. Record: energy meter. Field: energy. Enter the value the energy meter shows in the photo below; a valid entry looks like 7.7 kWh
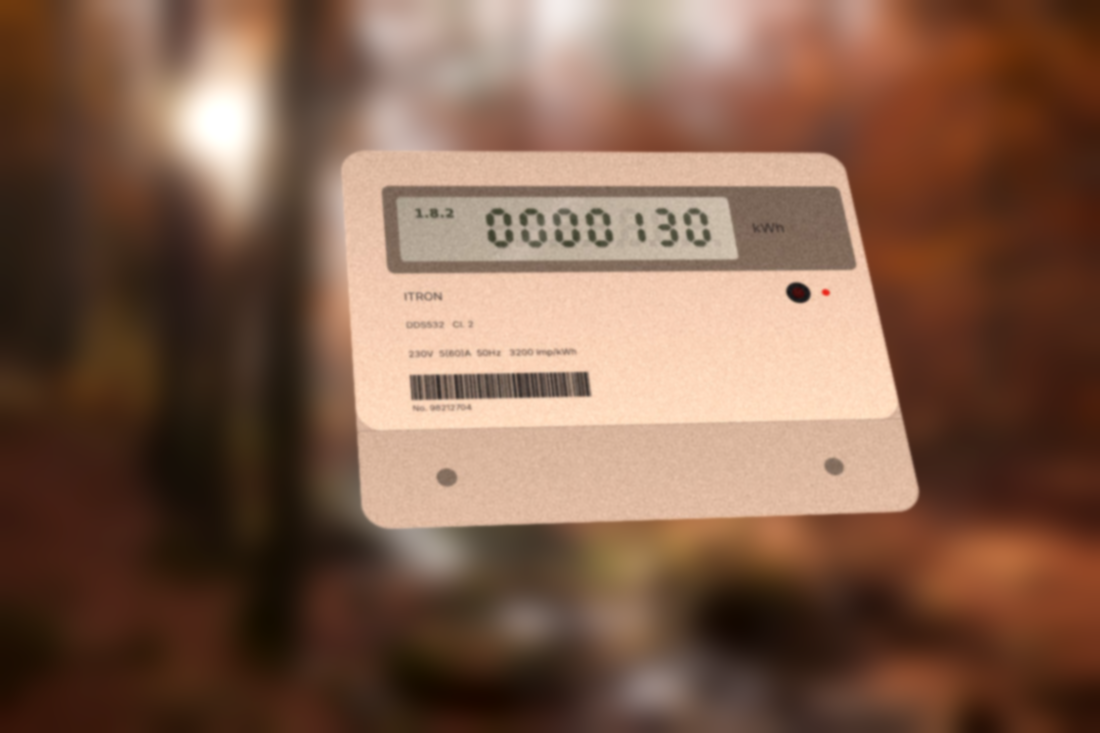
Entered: 130 kWh
